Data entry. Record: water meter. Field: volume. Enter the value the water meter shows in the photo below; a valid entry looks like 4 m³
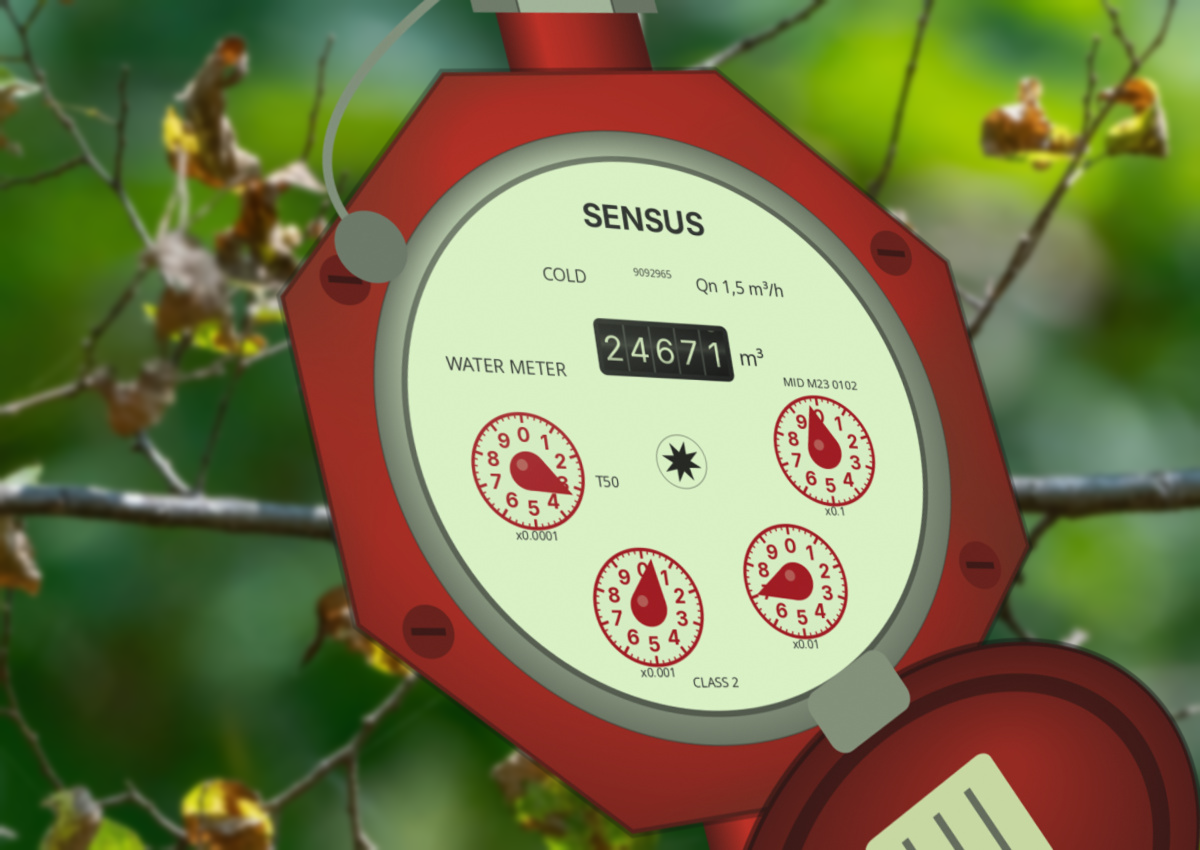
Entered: 24670.9703 m³
